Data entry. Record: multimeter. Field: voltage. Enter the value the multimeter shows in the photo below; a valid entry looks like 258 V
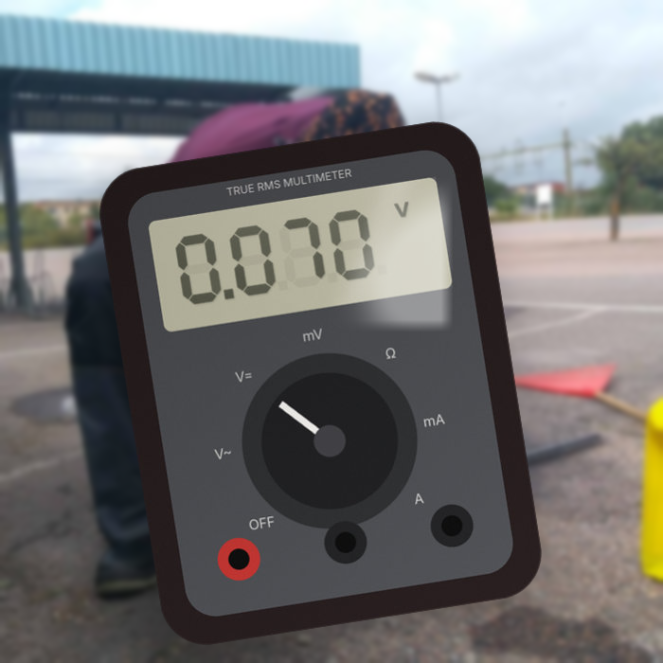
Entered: 0.070 V
